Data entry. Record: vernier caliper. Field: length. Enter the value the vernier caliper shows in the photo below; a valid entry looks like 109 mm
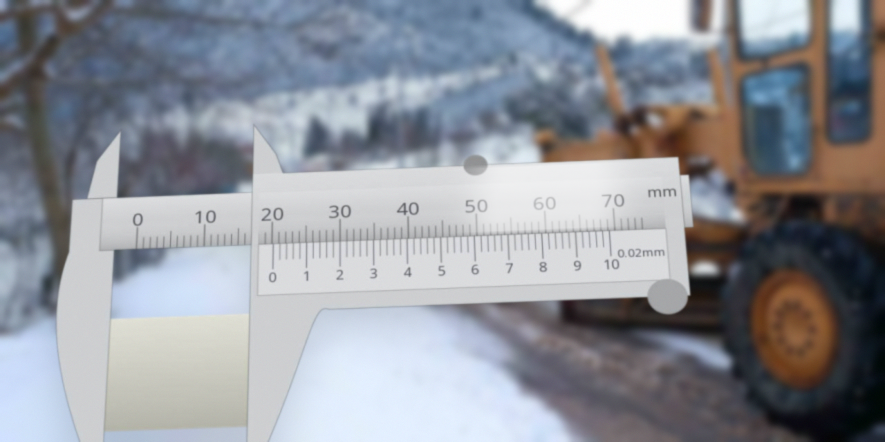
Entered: 20.2 mm
